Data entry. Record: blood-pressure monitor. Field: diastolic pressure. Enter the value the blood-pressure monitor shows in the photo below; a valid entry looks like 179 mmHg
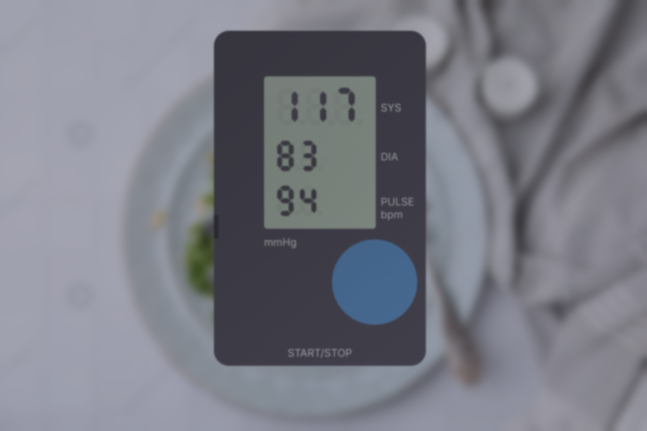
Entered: 83 mmHg
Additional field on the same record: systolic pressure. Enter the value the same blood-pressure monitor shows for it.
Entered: 117 mmHg
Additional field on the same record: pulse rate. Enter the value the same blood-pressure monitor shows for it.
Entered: 94 bpm
